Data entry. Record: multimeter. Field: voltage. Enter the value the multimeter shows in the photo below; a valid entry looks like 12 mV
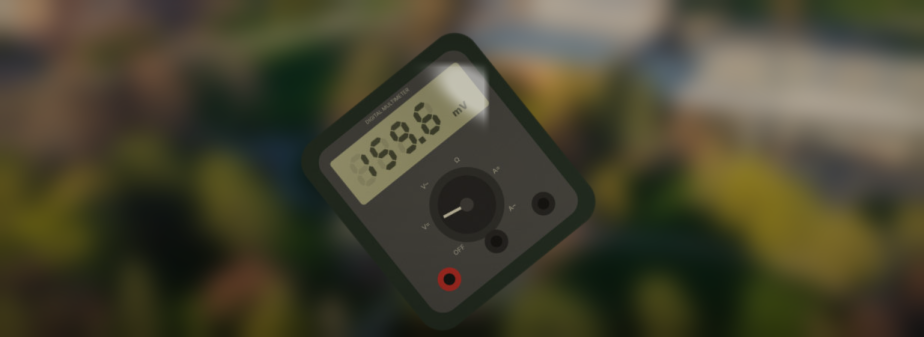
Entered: 159.6 mV
